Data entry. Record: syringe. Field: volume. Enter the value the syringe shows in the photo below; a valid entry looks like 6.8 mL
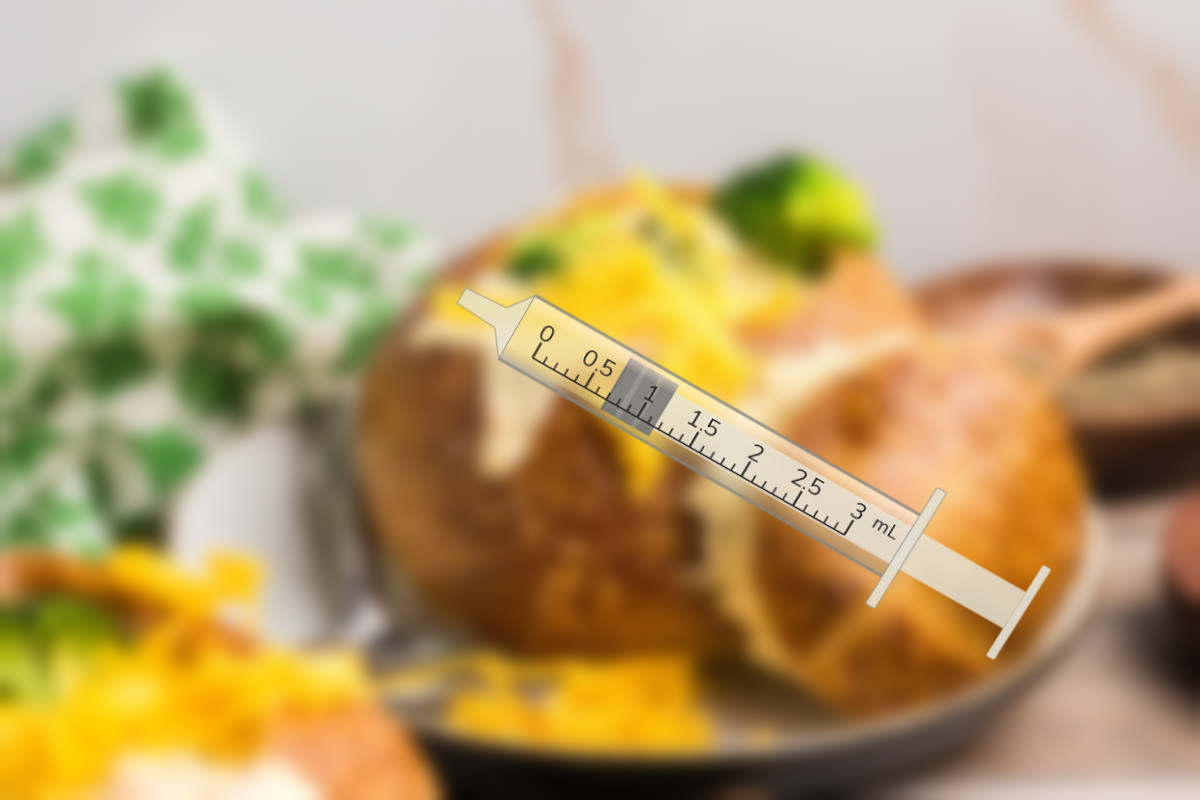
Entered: 0.7 mL
